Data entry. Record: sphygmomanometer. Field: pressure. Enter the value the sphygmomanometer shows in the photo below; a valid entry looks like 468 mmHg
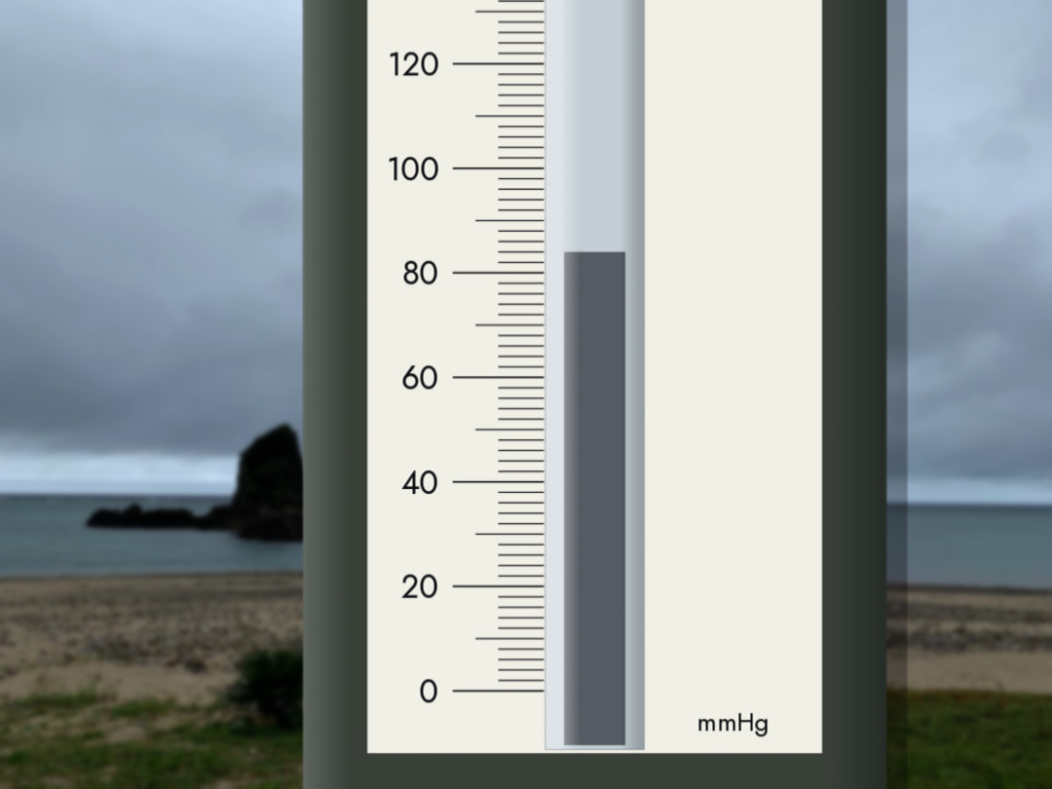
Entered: 84 mmHg
